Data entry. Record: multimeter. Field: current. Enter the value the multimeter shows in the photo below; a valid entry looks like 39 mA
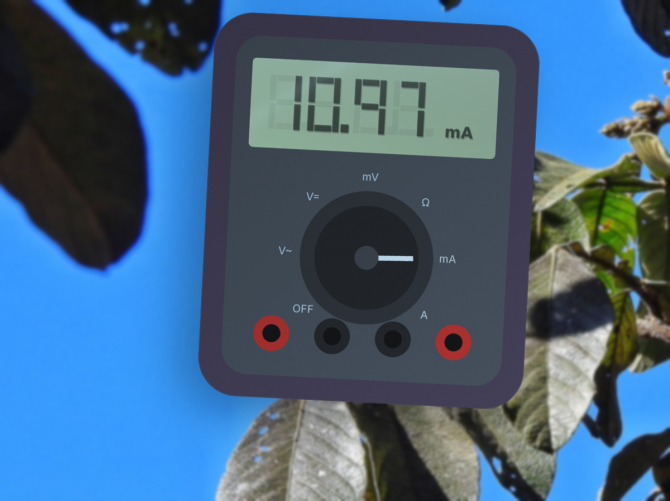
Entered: 10.97 mA
